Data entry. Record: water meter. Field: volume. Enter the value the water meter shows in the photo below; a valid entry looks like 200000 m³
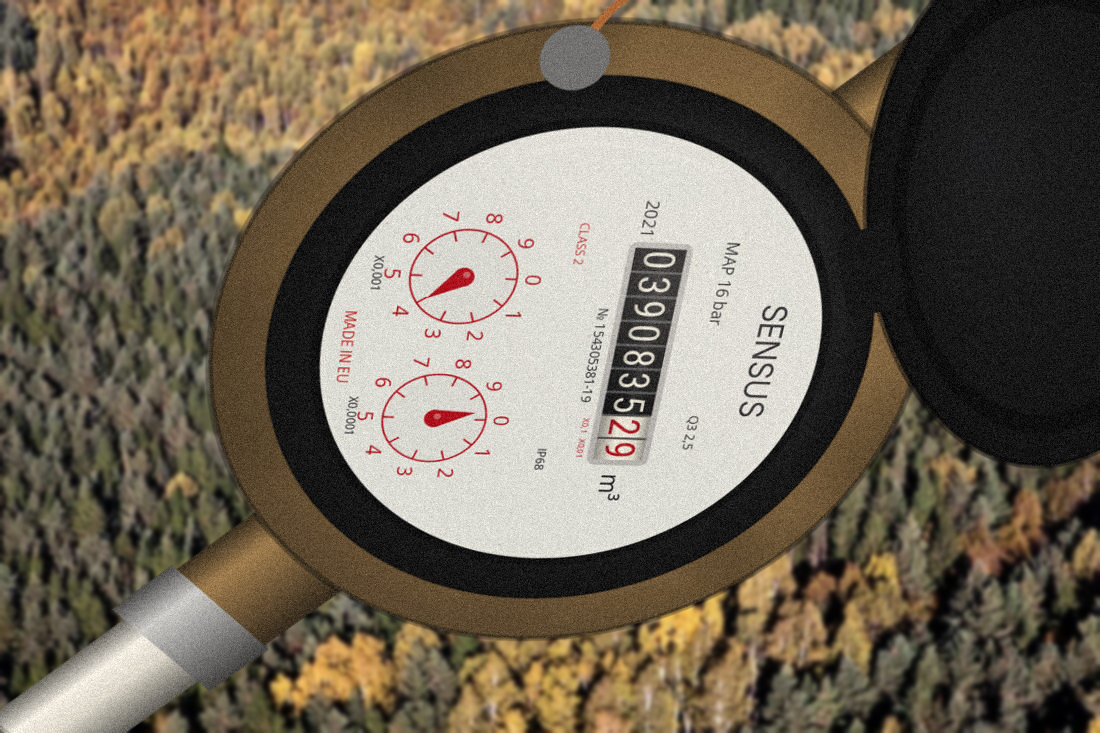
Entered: 390835.2939 m³
